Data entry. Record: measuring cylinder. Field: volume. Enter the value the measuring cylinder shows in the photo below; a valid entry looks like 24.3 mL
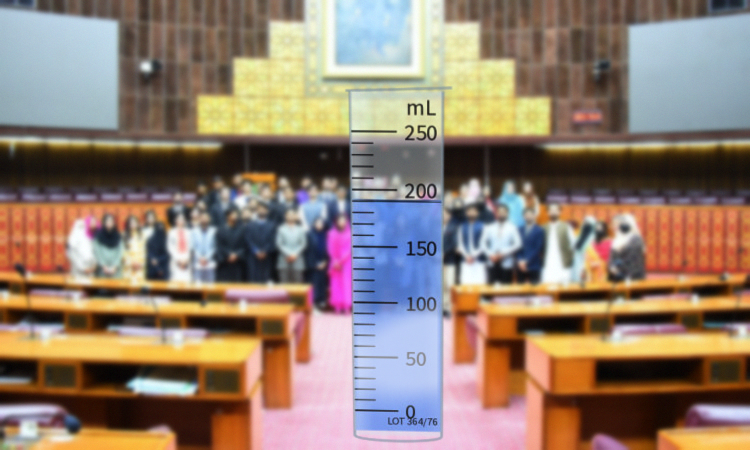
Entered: 190 mL
